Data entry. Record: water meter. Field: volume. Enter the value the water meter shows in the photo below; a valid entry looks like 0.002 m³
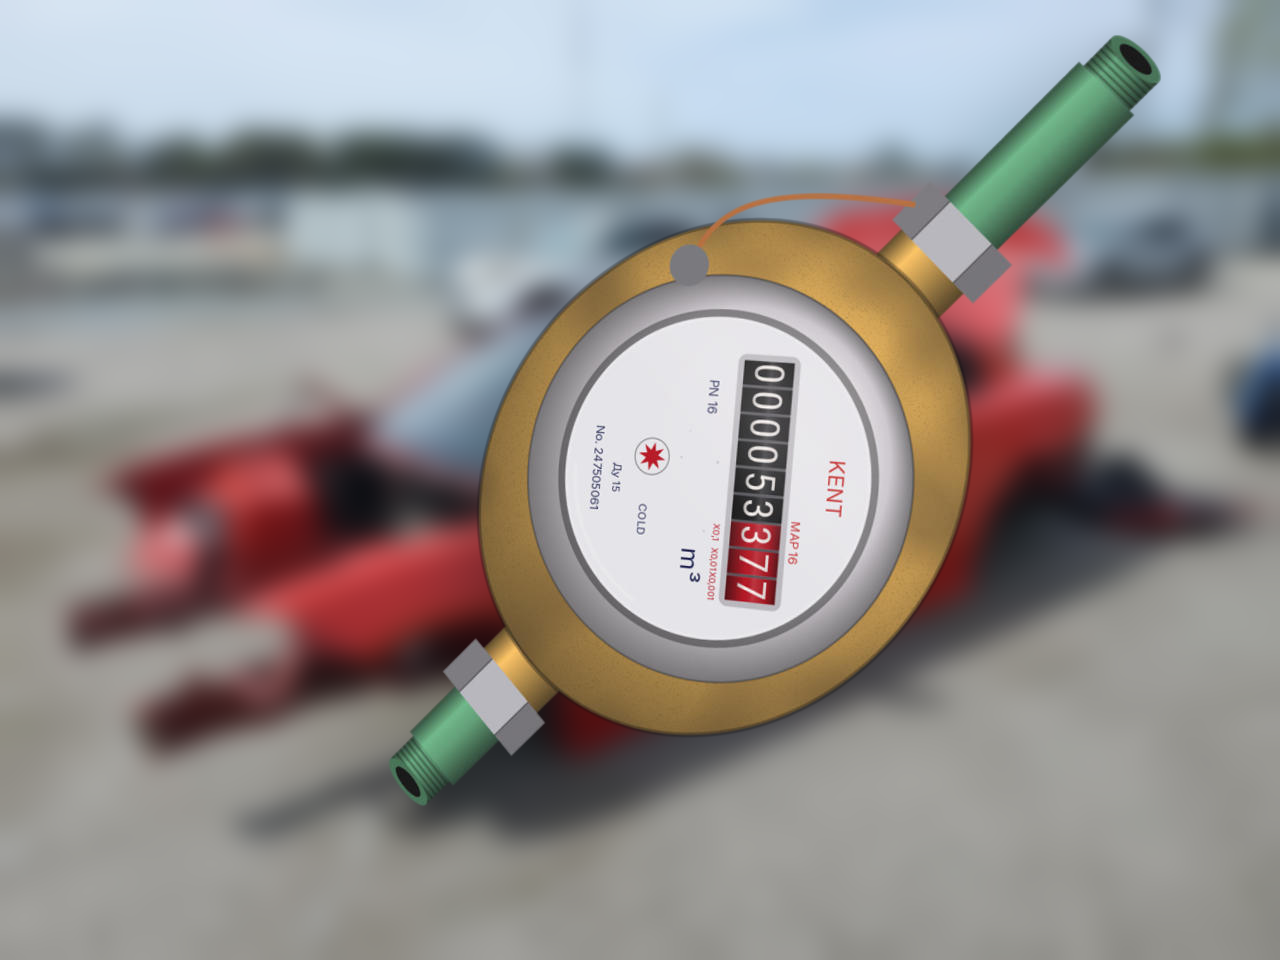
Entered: 53.377 m³
